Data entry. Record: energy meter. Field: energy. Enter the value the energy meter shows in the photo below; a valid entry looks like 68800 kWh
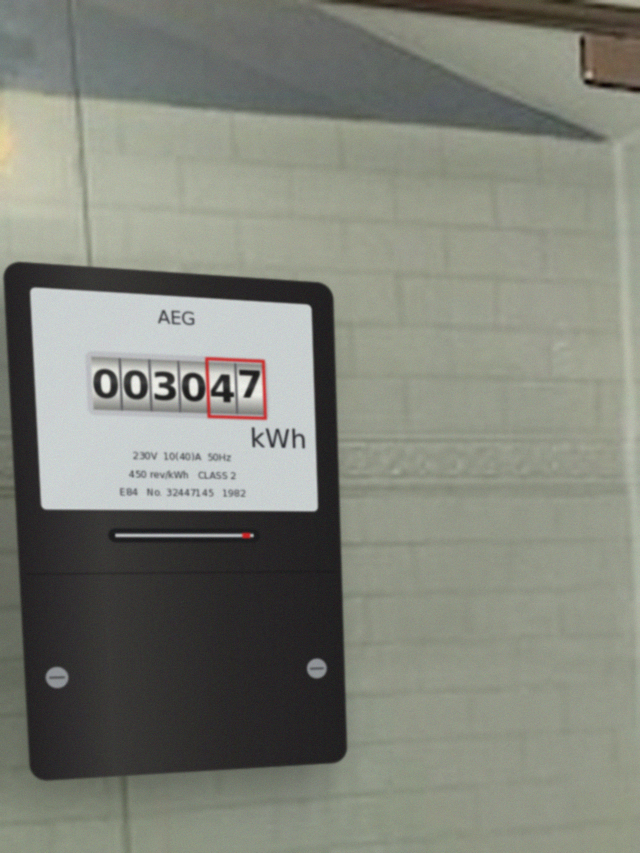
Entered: 30.47 kWh
